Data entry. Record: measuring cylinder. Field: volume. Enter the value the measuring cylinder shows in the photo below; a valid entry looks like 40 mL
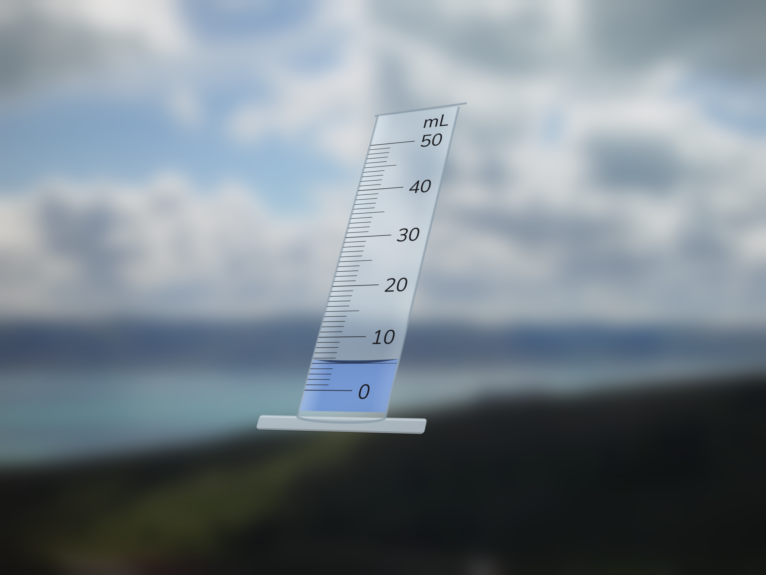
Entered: 5 mL
